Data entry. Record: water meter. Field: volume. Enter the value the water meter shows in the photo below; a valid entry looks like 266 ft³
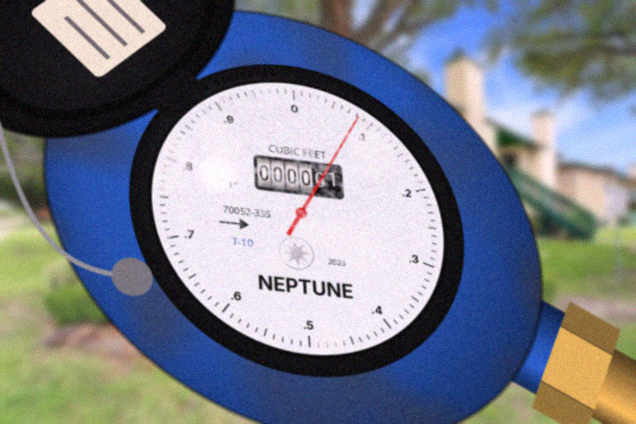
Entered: 1.08 ft³
